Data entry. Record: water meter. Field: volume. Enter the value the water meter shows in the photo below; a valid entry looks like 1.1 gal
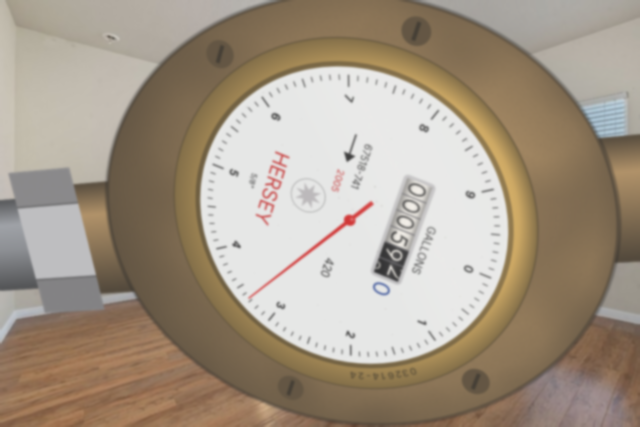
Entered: 5923.3 gal
